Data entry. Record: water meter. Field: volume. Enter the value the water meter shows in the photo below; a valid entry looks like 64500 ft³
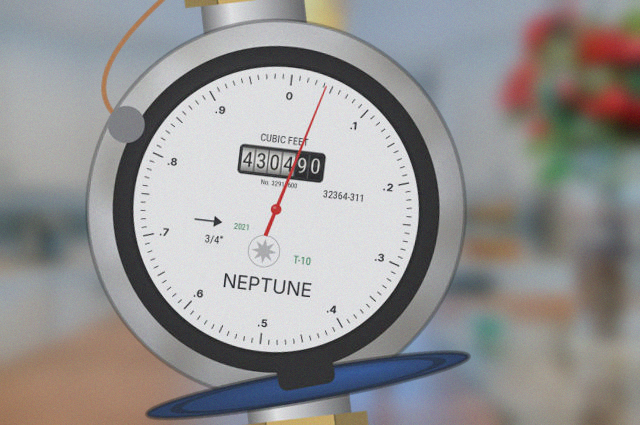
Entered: 430490.04 ft³
